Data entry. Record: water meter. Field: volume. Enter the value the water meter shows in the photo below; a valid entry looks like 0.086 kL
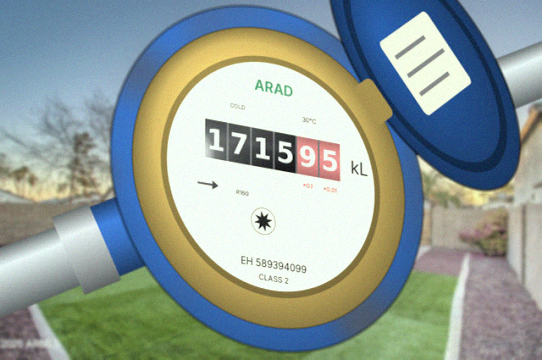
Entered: 1715.95 kL
